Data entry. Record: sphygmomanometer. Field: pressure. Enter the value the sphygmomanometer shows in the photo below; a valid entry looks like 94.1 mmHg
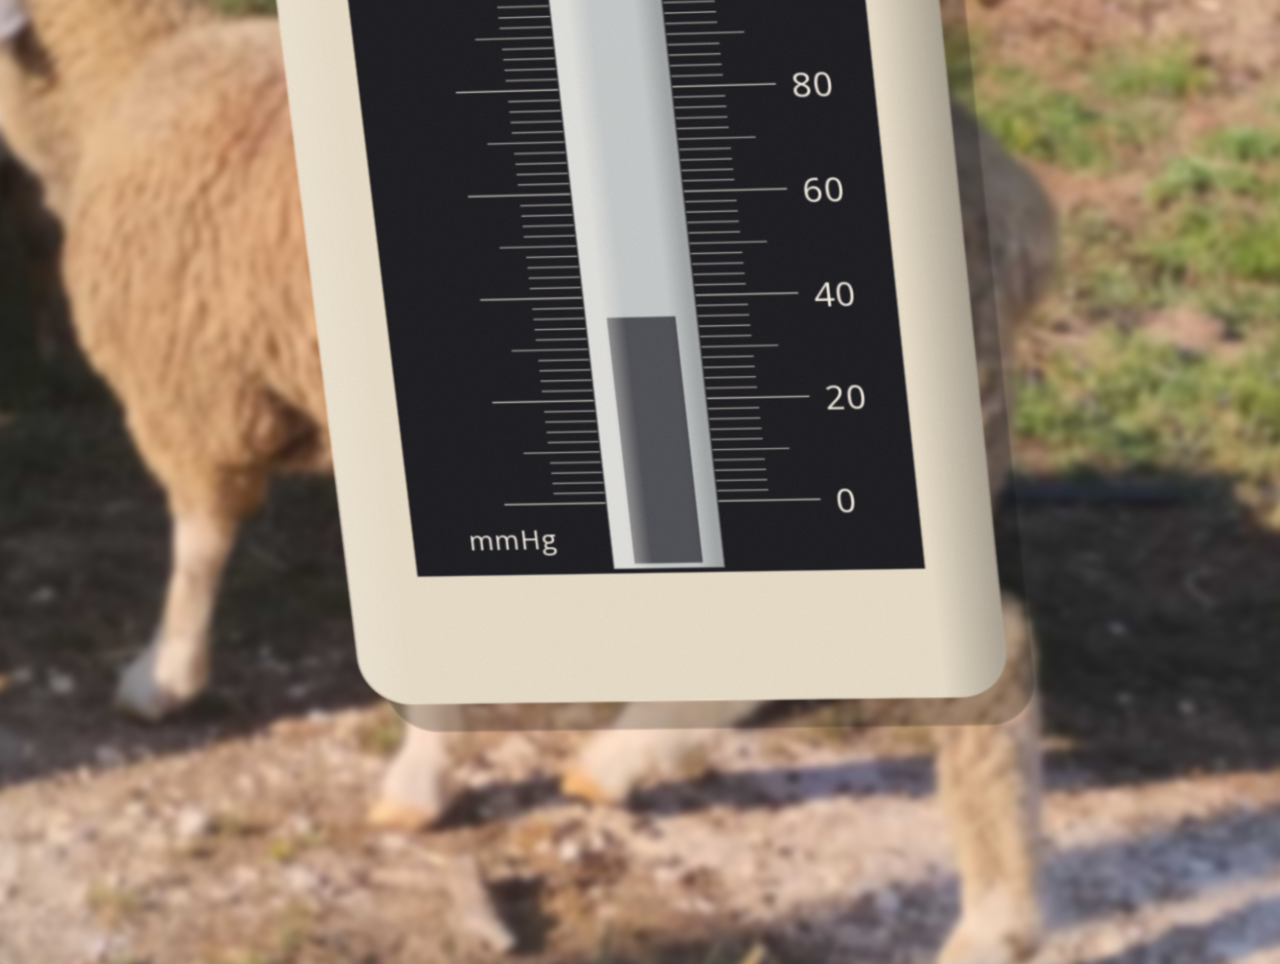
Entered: 36 mmHg
